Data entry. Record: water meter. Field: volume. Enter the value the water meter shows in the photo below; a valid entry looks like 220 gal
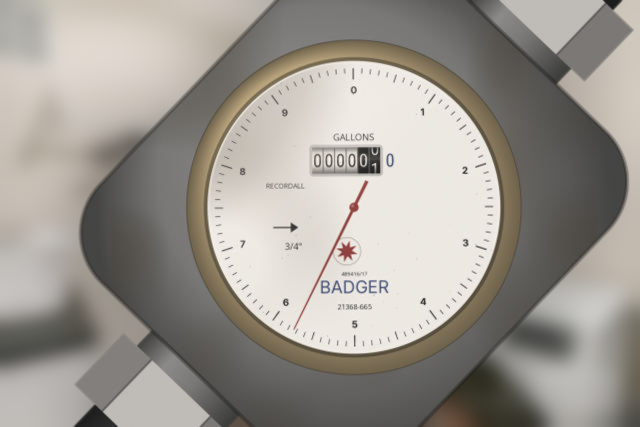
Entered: 5.7 gal
